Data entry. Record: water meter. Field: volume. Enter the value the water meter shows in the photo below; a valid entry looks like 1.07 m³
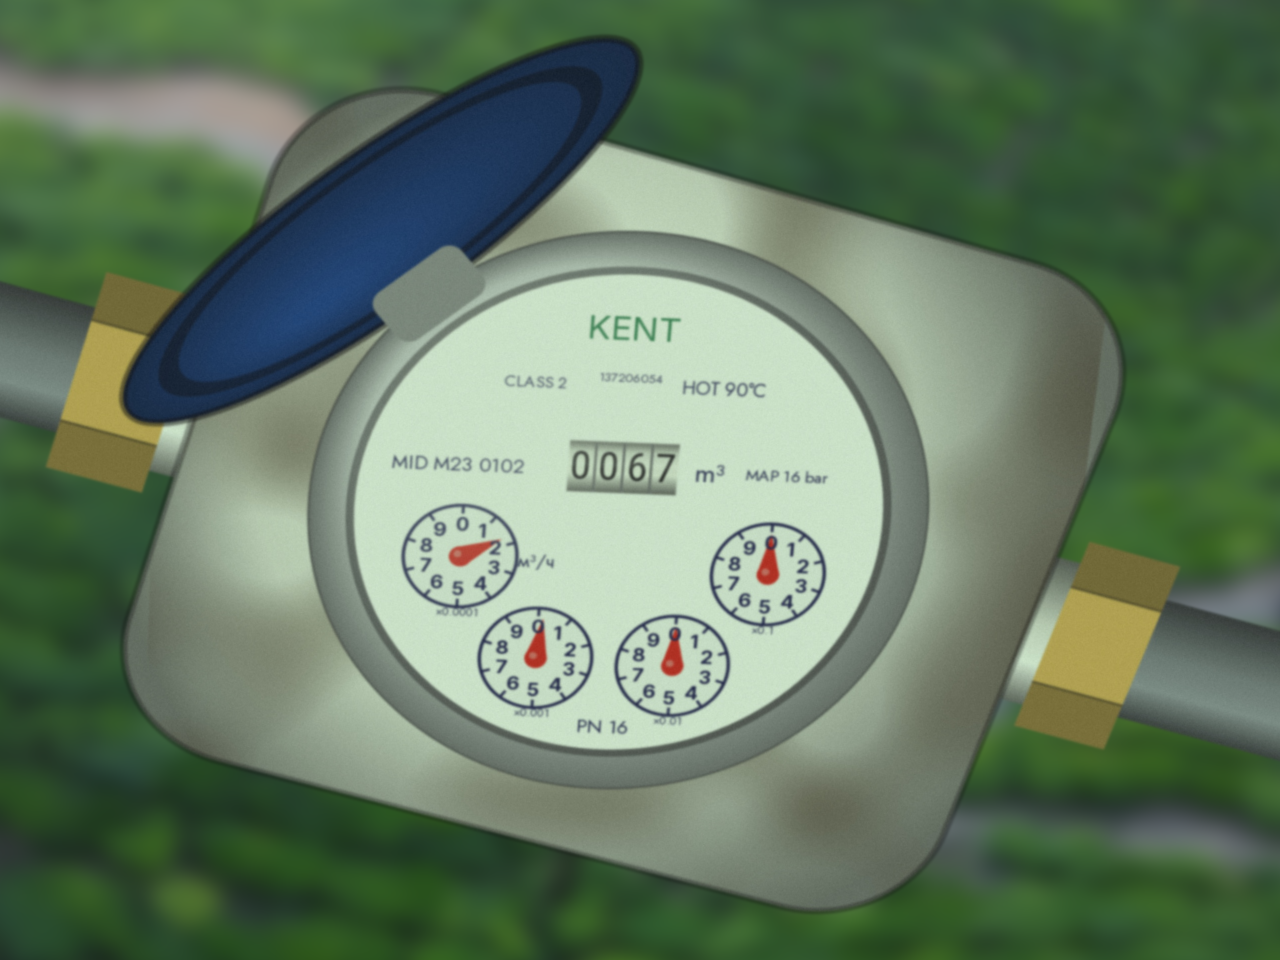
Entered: 67.0001 m³
